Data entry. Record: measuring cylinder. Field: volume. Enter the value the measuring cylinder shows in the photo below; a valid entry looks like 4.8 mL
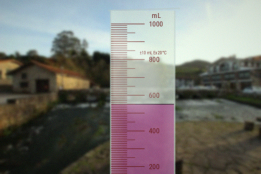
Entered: 550 mL
